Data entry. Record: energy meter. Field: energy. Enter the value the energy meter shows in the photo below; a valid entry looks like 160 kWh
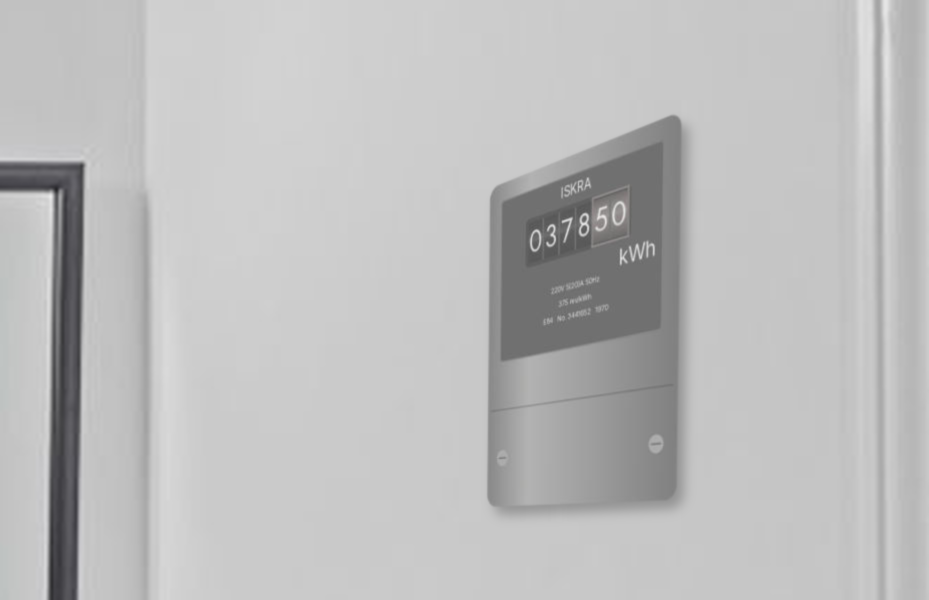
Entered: 378.50 kWh
